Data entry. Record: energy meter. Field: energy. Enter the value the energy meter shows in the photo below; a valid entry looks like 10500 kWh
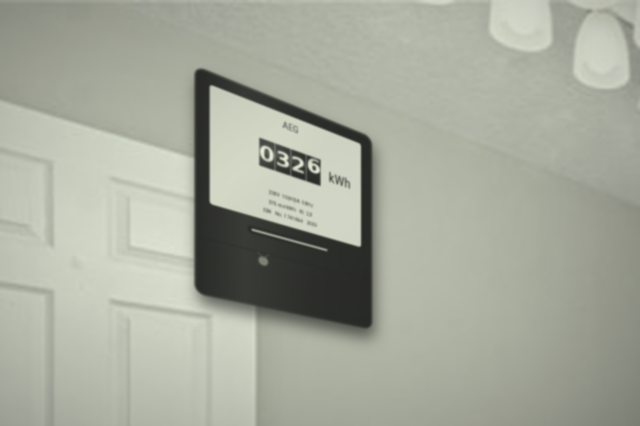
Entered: 326 kWh
